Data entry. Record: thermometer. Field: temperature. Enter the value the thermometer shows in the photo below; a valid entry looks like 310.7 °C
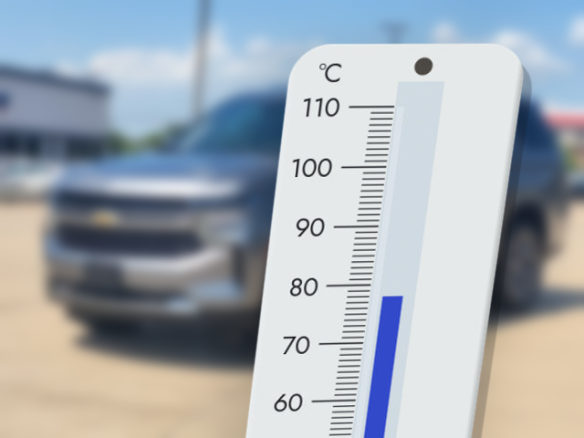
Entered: 78 °C
